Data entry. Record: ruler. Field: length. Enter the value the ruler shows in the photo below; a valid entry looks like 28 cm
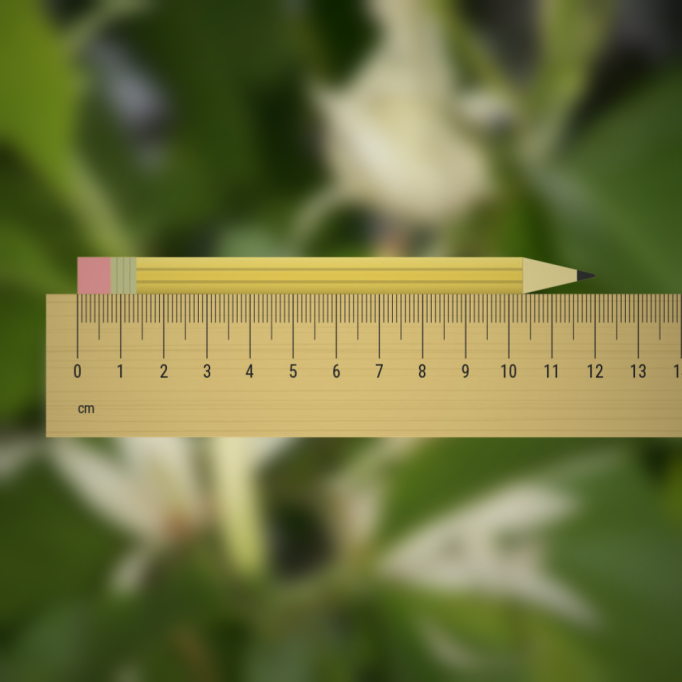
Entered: 12 cm
